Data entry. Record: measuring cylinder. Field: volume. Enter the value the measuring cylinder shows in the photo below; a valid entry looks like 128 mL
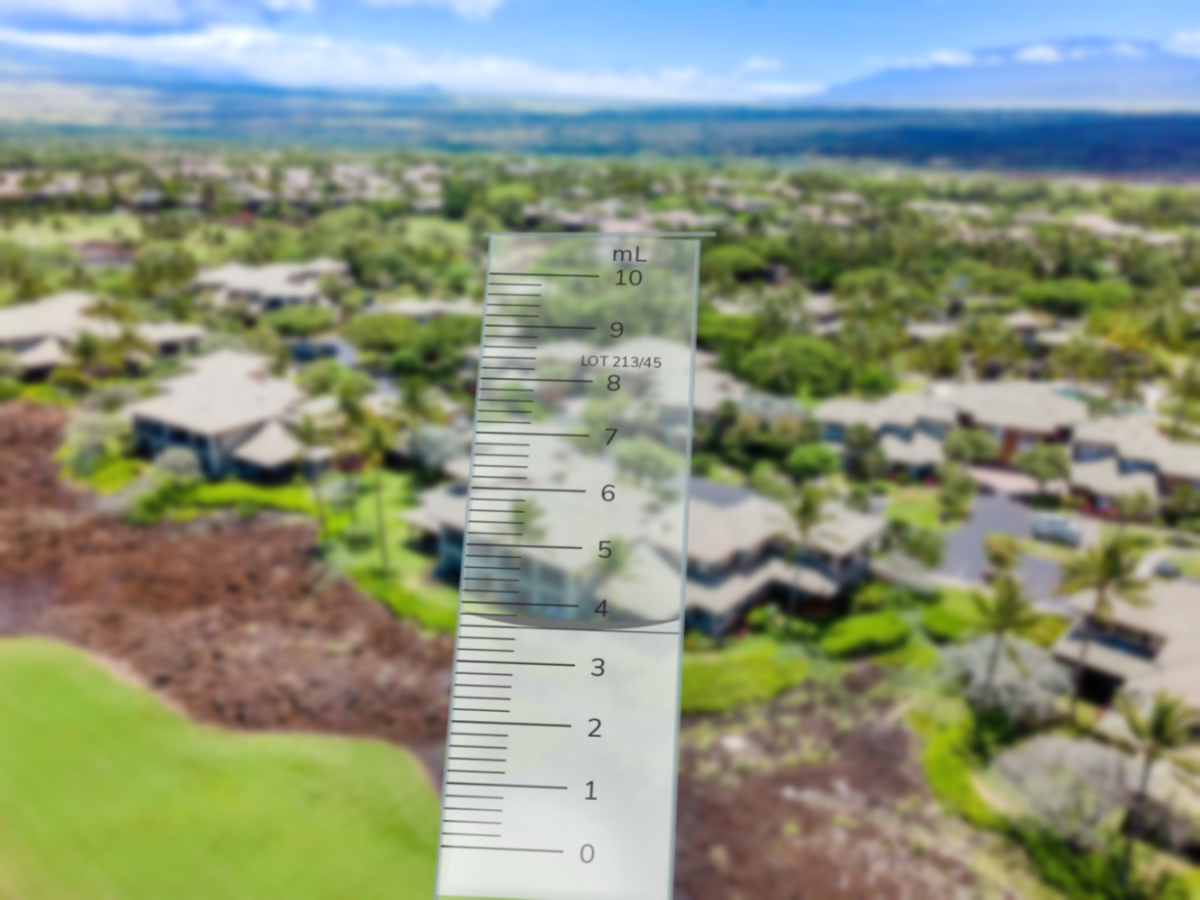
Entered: 3.6 mL
